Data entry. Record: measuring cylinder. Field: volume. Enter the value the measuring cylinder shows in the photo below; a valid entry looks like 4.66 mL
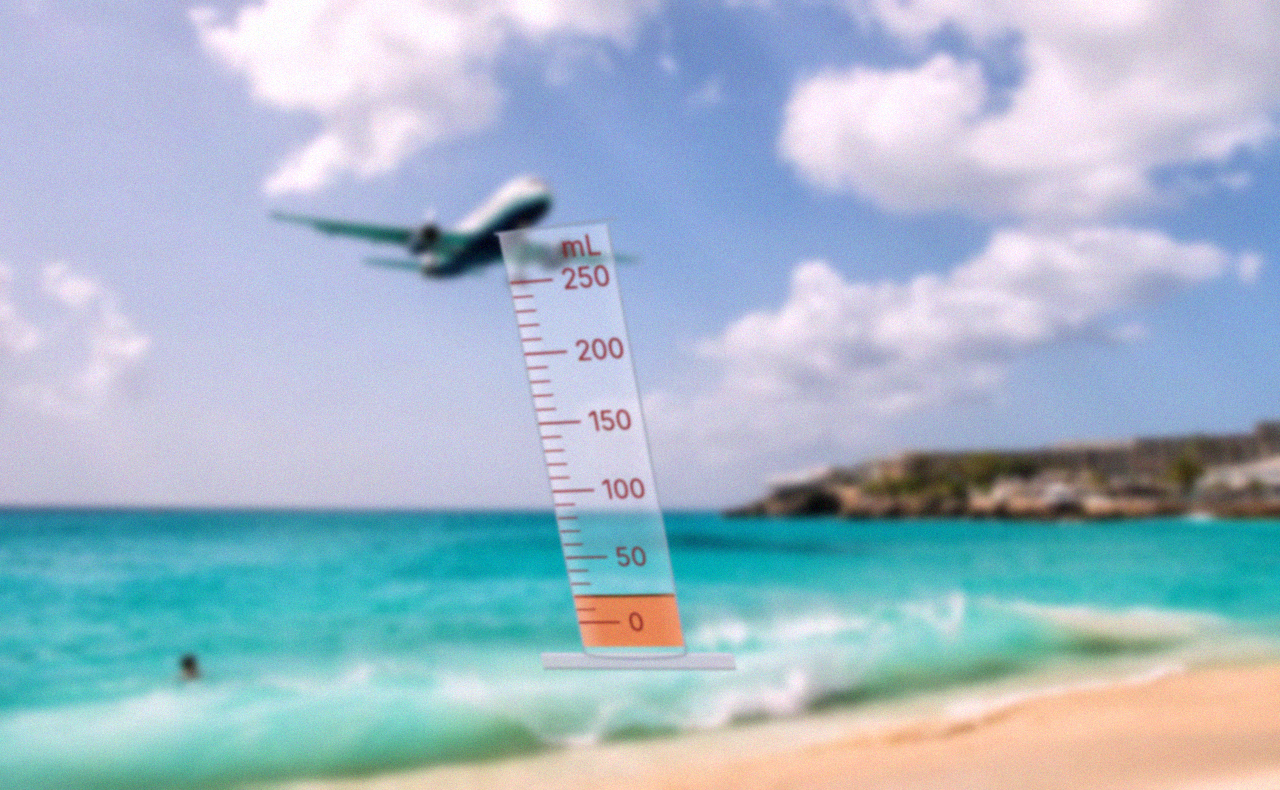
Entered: 20 mL
